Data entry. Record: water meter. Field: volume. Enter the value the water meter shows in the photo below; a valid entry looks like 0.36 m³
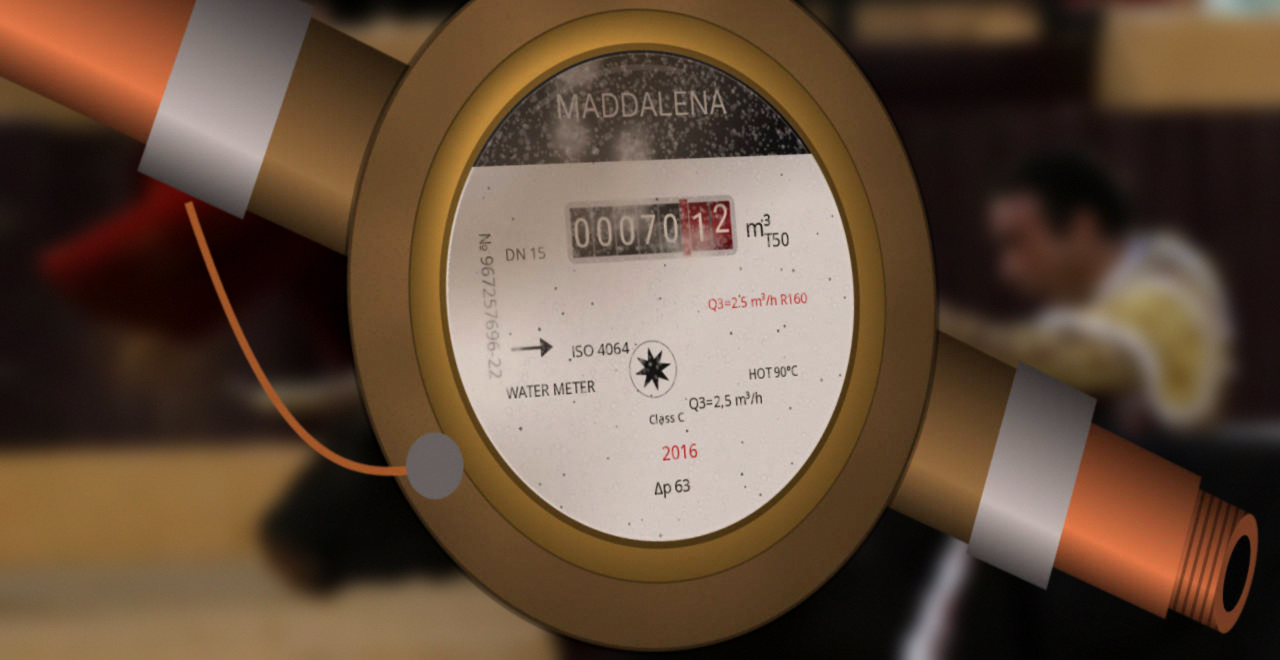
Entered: 70.12 m³
